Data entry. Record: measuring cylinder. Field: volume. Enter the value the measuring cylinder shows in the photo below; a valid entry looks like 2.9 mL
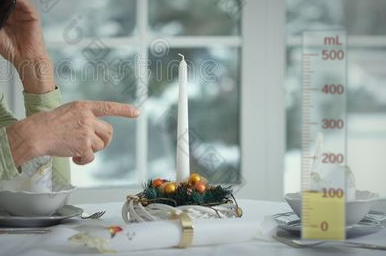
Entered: 100 mL
